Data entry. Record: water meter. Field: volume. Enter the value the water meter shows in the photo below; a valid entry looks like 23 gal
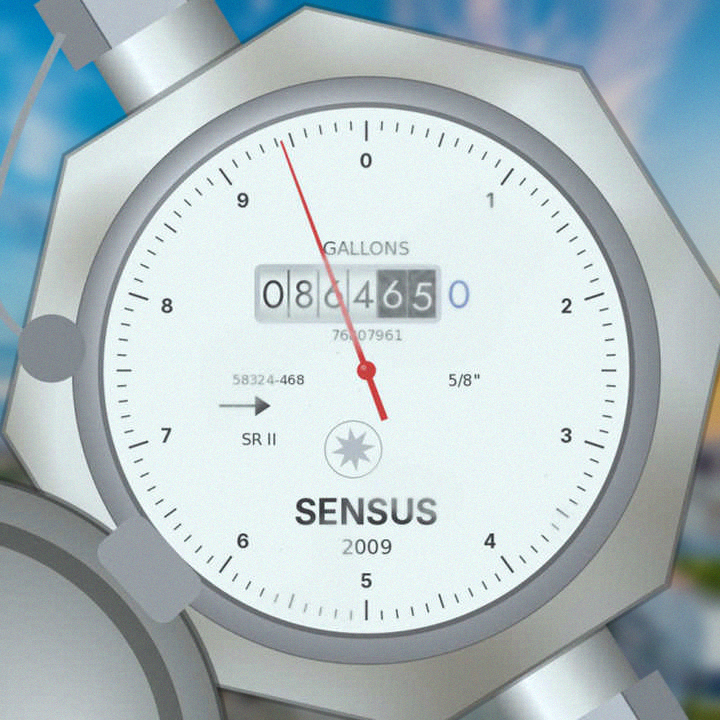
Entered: 864649.4 gal
